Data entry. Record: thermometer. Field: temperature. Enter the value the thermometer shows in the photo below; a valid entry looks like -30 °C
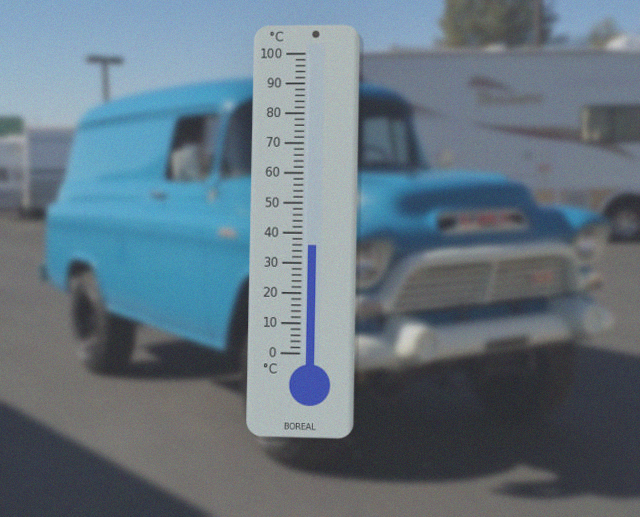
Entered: 36 °C
